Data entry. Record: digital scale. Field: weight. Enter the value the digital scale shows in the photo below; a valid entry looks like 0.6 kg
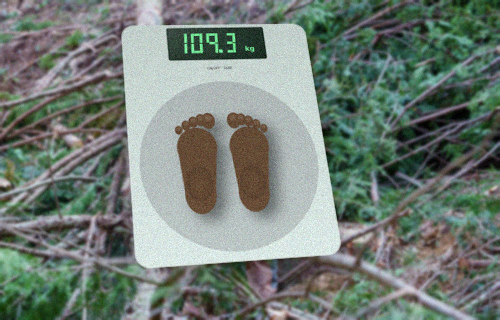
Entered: 109.3 kg
